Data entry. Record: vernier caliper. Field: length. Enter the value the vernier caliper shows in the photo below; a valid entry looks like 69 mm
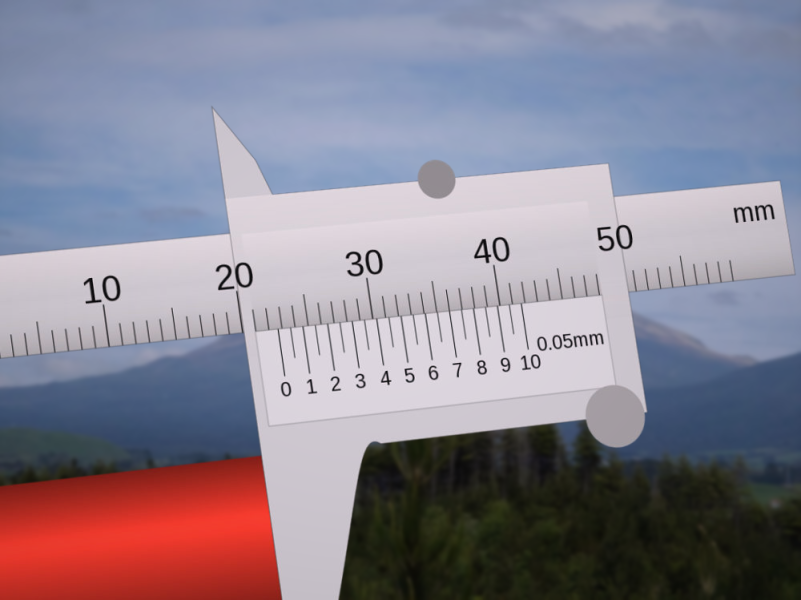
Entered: 22.7 mm
